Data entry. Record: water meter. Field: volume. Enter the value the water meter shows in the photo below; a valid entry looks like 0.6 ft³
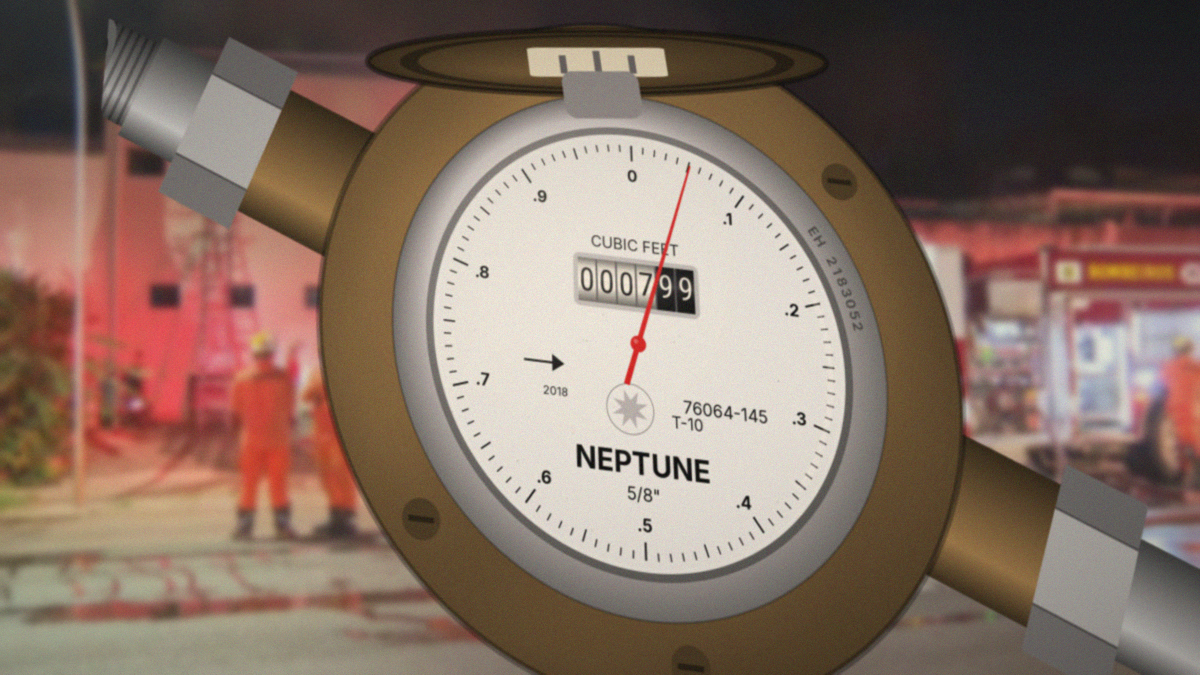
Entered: 799.05 ft³
